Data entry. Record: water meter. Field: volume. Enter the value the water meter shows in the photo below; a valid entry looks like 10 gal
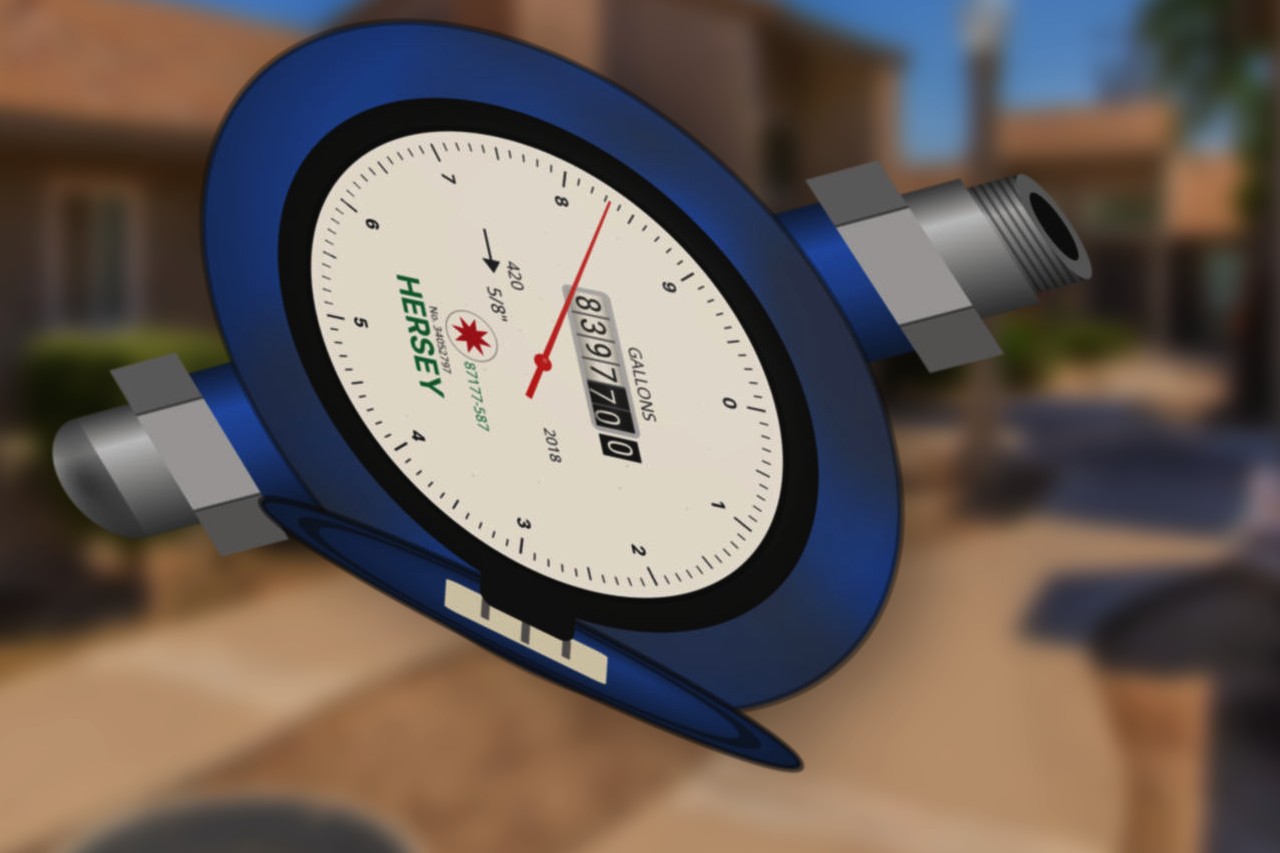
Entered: 8397698.3 gal
